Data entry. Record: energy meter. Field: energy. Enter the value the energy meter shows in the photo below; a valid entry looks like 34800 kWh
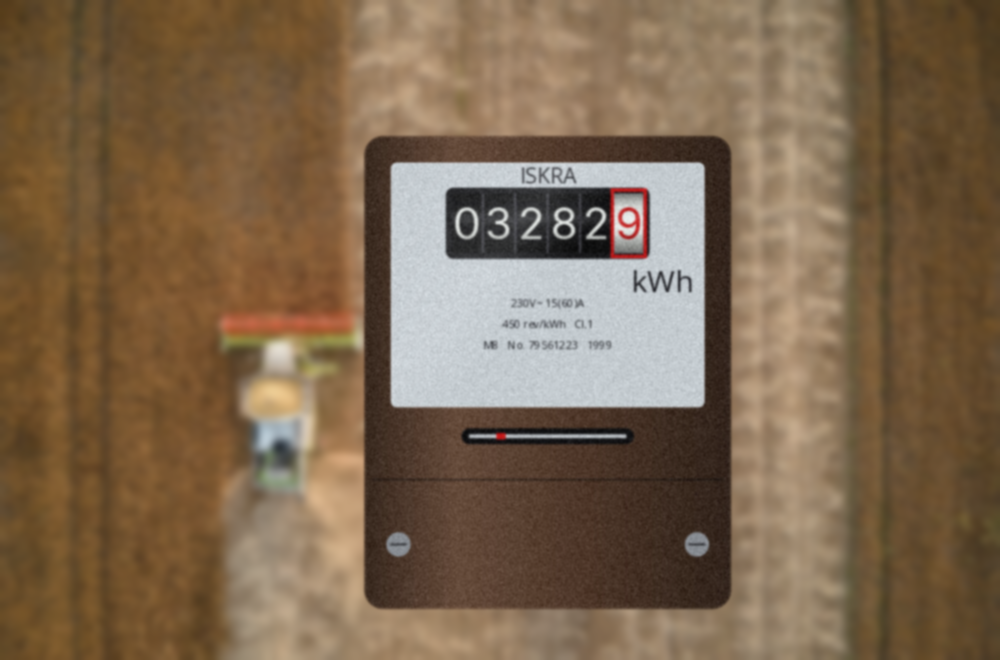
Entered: 3282.9 kWh
